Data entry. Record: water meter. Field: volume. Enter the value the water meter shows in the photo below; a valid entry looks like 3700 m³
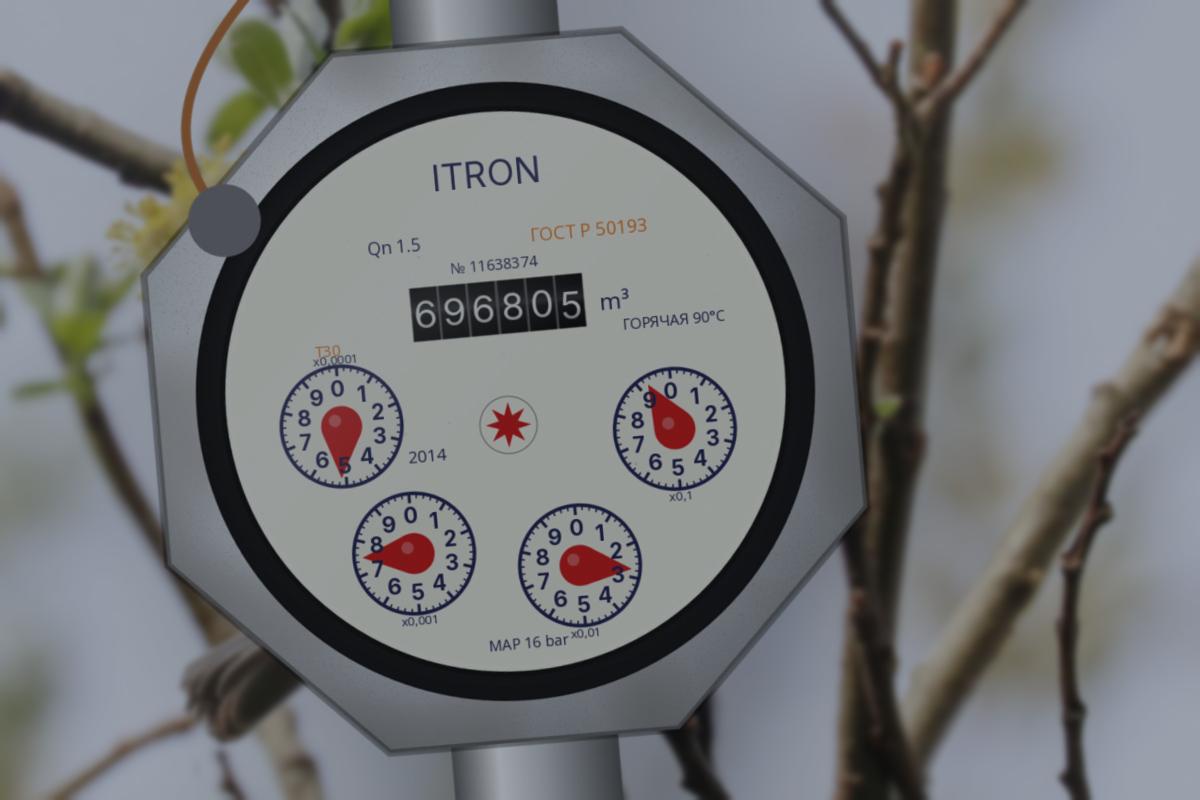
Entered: 696804.9275 m³
